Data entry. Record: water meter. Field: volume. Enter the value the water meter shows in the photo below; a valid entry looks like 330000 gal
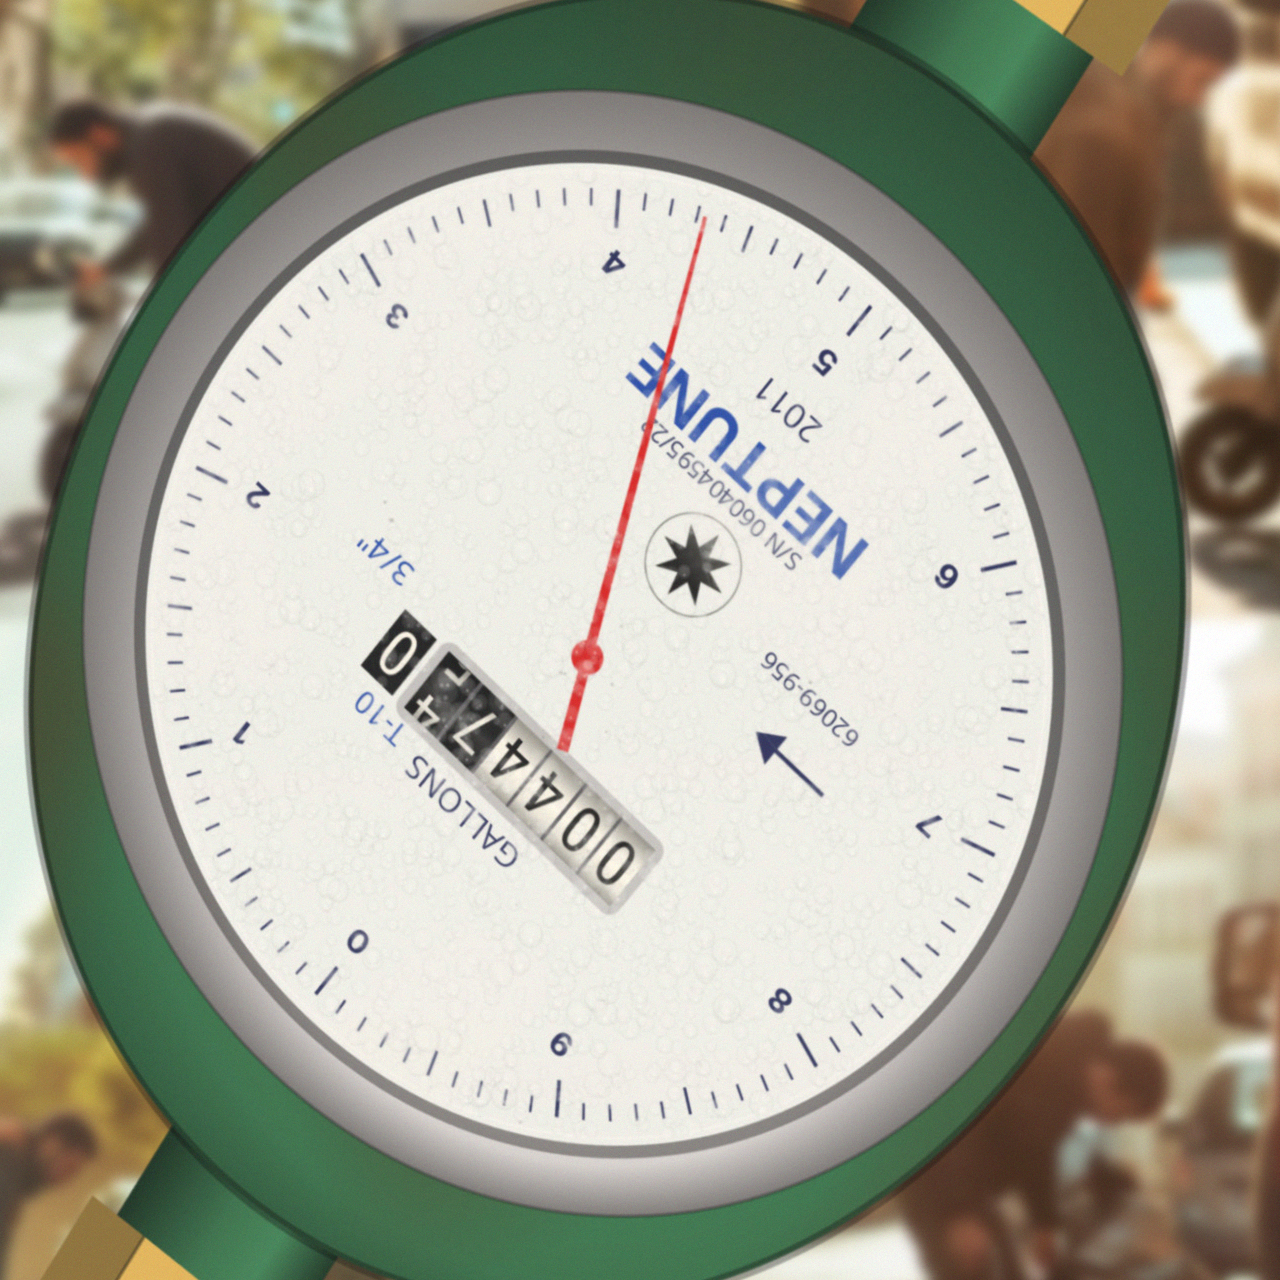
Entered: 44744.3 gal
